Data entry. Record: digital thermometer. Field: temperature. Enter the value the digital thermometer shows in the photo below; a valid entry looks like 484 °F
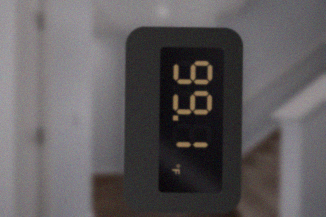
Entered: 99.1 °F
